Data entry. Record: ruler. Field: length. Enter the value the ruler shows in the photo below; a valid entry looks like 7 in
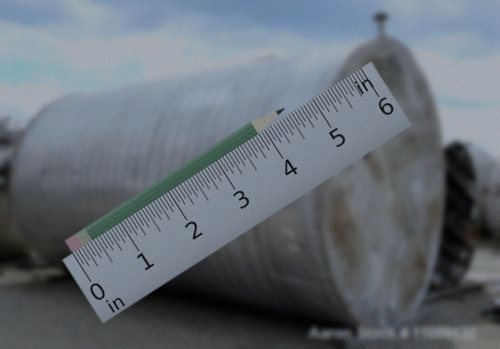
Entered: 4.5 in
